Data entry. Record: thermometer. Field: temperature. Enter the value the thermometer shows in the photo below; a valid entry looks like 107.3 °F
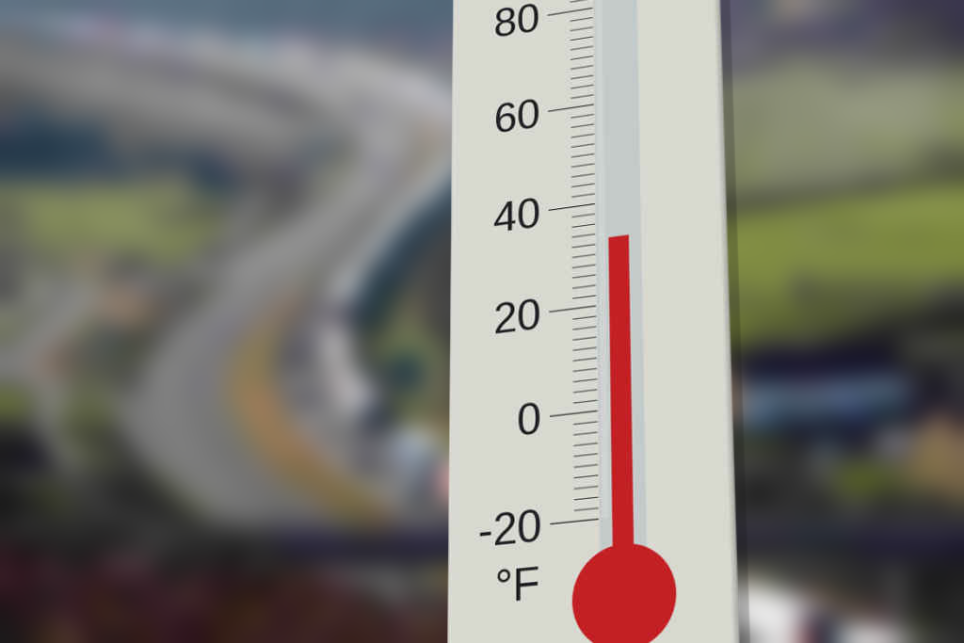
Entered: 33 °F
